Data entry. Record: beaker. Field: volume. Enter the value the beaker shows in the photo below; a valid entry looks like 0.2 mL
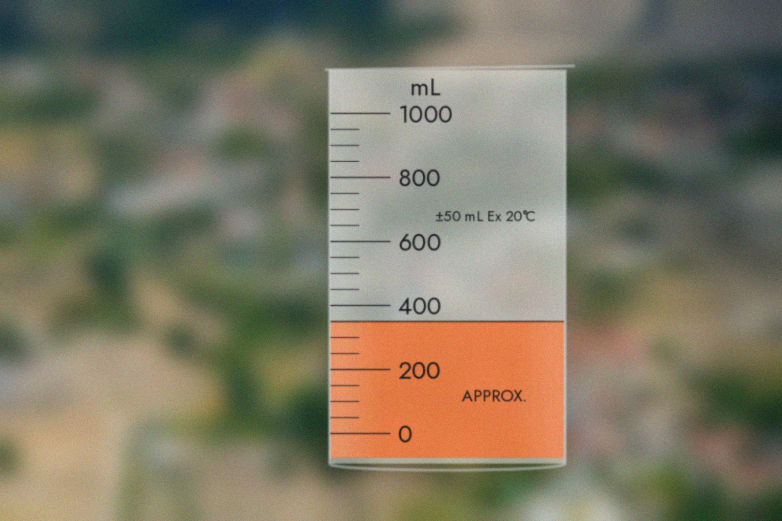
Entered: 350 mL
